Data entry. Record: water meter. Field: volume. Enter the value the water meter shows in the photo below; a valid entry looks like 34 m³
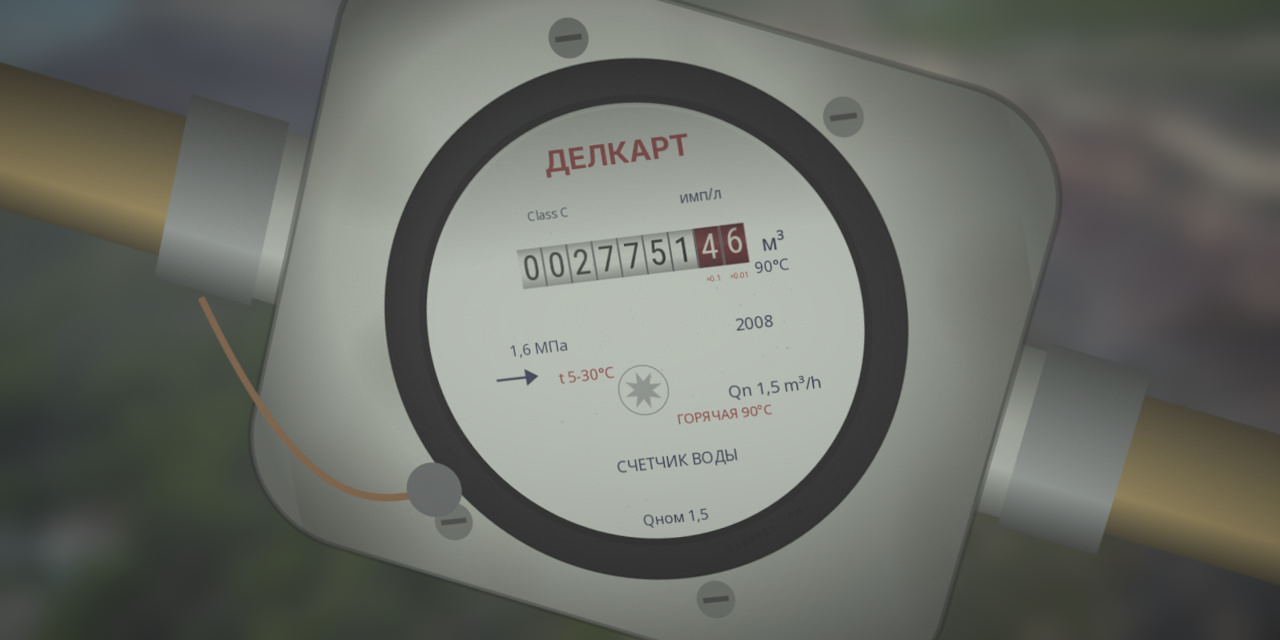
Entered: 27751.46 m³
